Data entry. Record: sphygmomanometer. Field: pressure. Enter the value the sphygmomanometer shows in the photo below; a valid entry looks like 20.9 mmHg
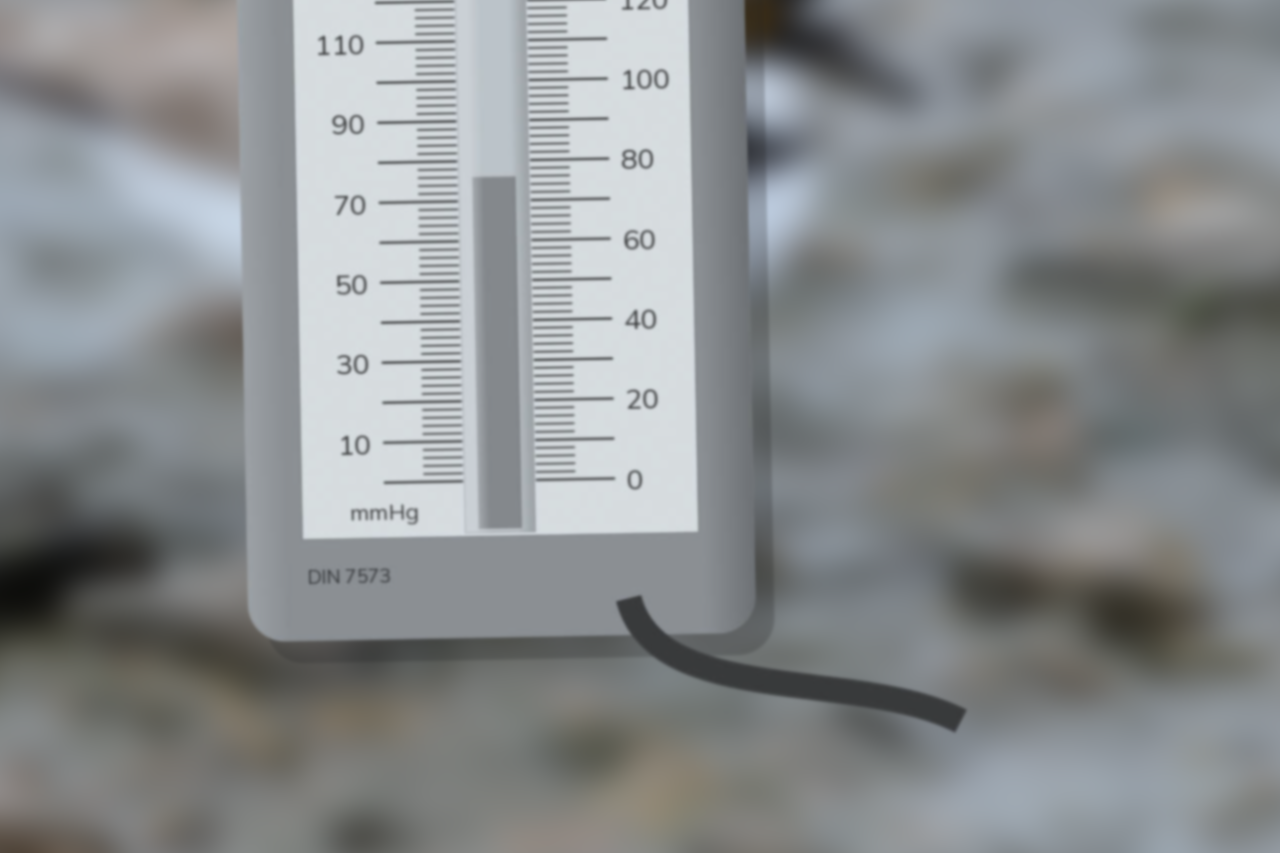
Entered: 76 mmHg
